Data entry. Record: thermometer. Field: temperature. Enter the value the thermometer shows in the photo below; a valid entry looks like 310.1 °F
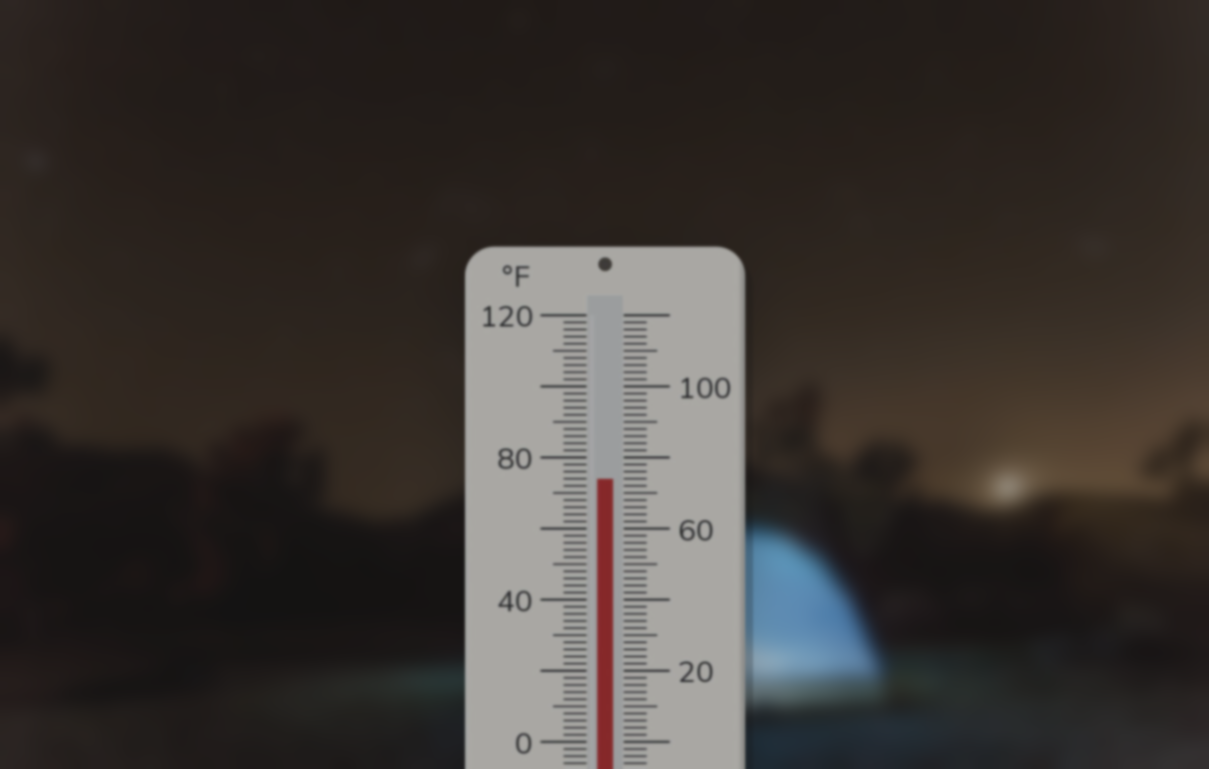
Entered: 74 °F
